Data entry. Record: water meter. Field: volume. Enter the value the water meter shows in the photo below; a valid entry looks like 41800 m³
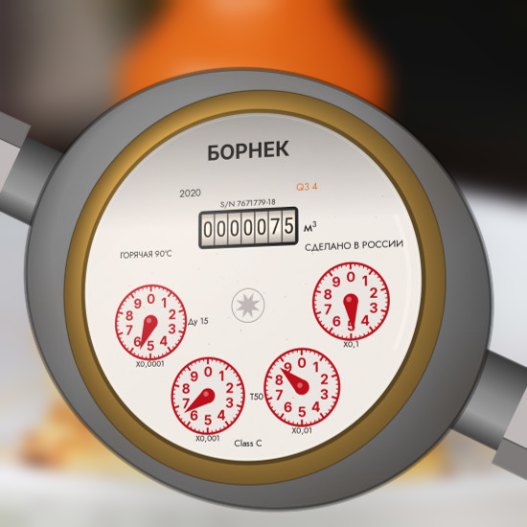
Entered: 75.4865 m³
